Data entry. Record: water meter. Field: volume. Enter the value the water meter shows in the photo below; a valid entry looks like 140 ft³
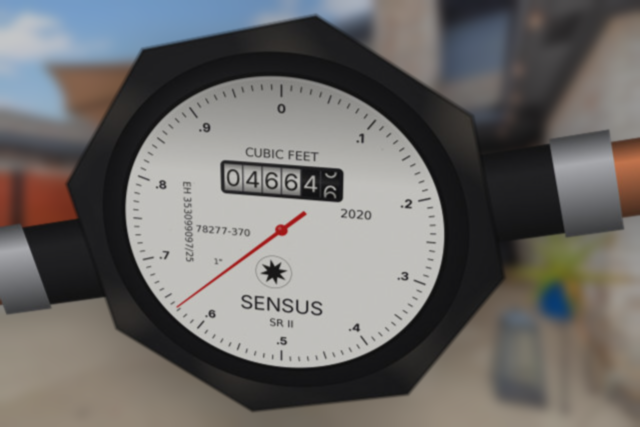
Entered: 46645.63 ft³
